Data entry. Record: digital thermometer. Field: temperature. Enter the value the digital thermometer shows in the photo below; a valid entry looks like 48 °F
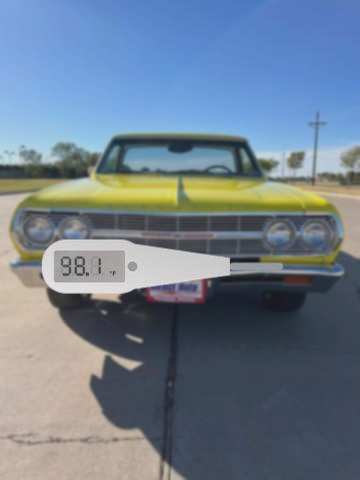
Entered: 98.1 °F
